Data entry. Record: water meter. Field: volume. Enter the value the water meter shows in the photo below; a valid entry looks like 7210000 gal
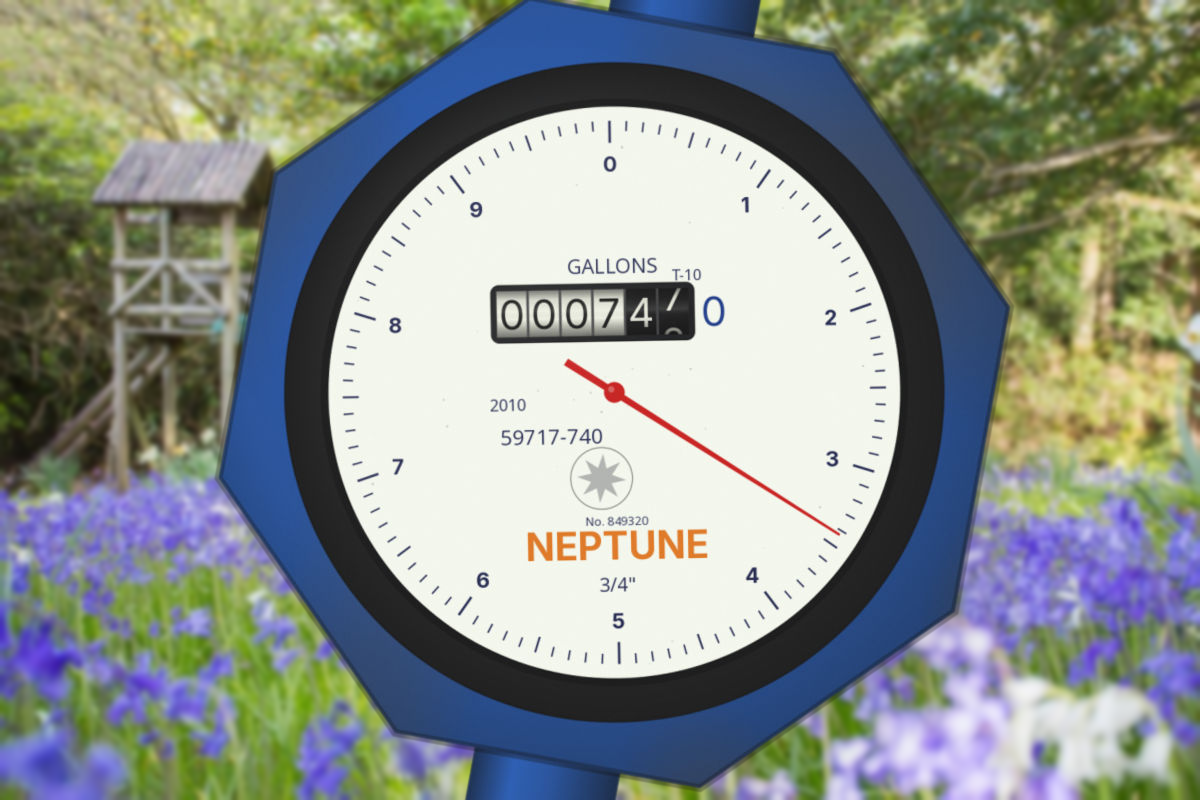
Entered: 7473.4 gal
